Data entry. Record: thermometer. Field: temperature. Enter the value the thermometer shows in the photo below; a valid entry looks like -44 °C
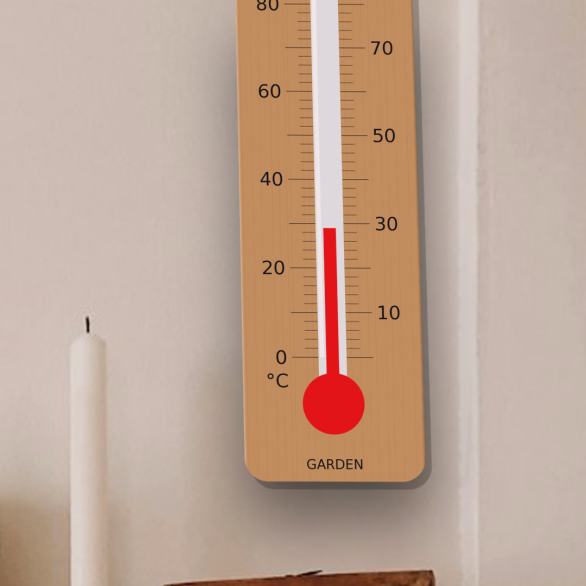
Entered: 29 °C
